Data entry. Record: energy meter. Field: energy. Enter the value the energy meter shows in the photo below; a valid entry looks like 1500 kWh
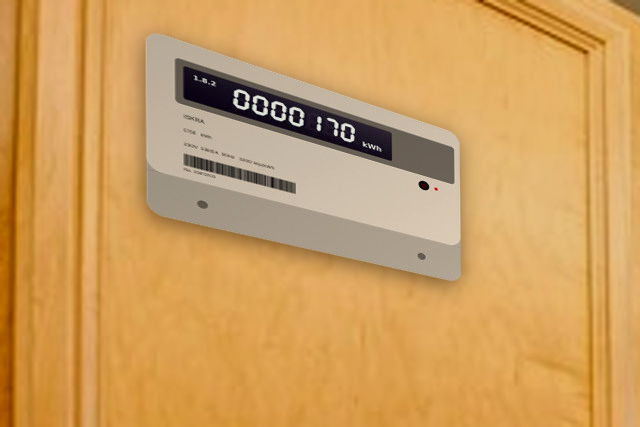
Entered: 170 kWh
